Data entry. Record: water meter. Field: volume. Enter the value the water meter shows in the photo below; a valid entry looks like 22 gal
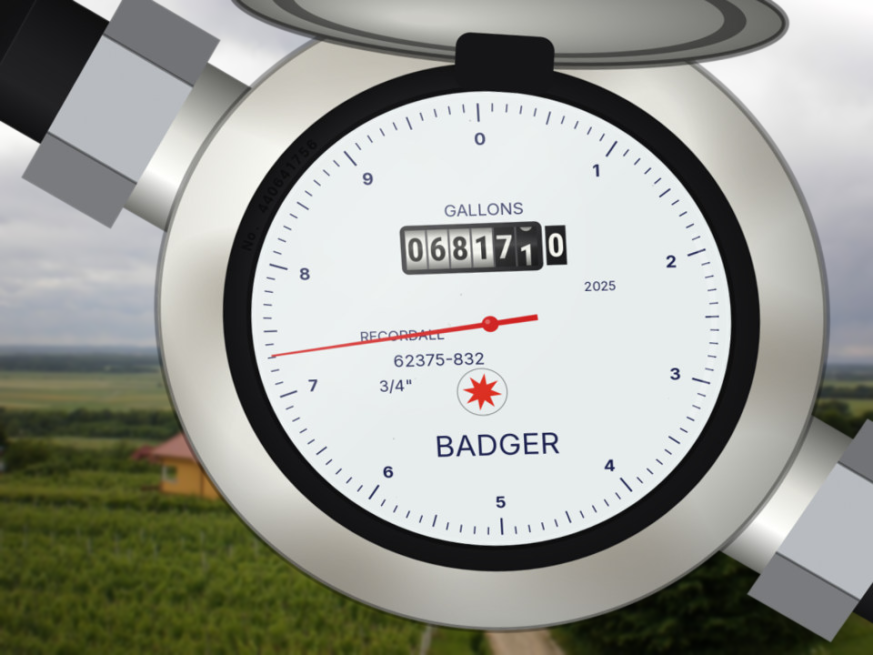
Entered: 681707.3 gal
